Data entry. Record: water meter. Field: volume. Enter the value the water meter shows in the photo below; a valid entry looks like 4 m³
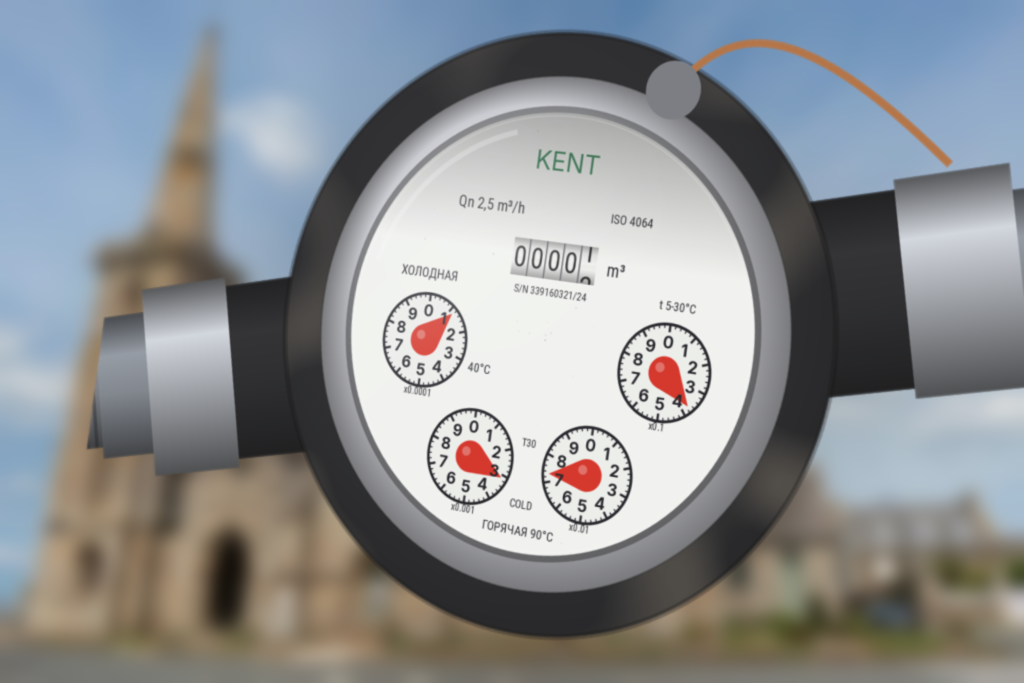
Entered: 1.3731 m³
